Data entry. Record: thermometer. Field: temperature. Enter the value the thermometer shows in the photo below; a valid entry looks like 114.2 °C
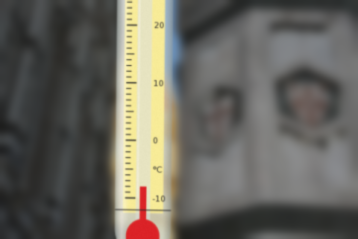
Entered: -8 °C
